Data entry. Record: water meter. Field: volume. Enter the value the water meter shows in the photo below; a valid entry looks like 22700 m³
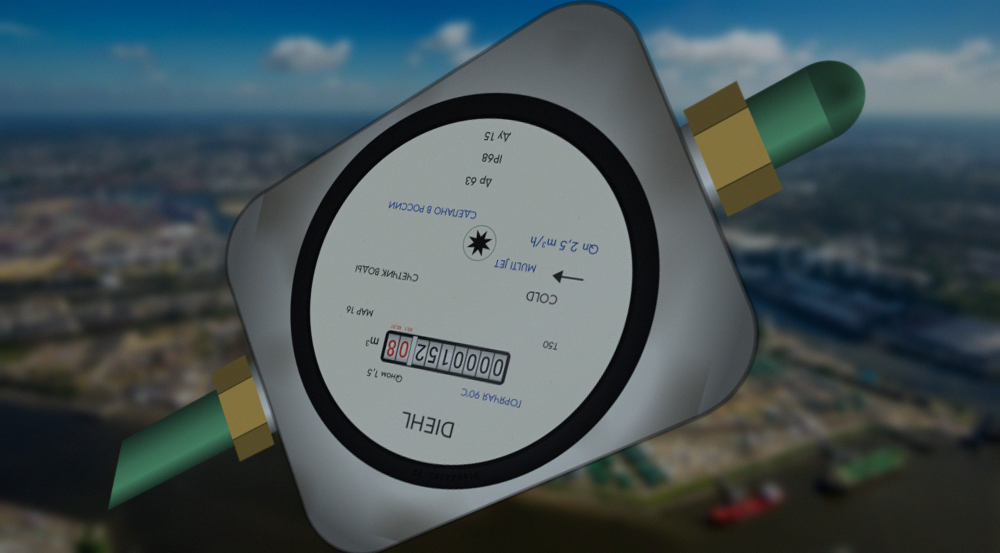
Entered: 152.08 m³
